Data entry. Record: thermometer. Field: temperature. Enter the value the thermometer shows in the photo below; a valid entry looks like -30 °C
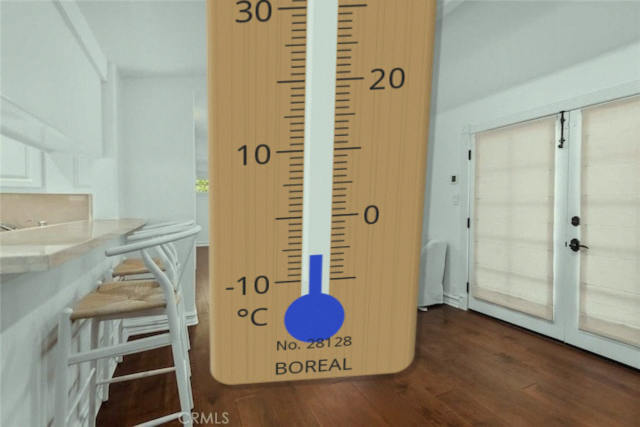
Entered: -6 °C
